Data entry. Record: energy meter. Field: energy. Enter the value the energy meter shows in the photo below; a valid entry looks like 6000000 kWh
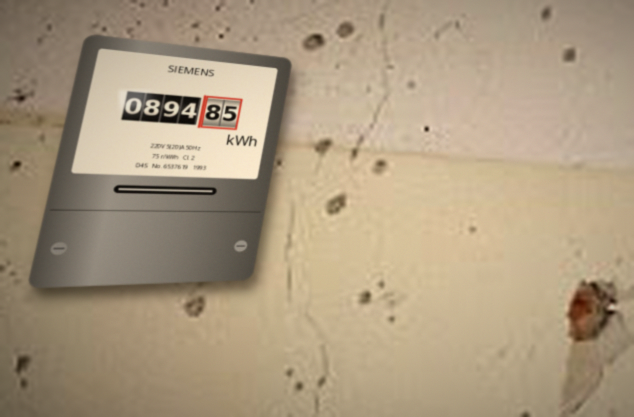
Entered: 894.85 kWh
